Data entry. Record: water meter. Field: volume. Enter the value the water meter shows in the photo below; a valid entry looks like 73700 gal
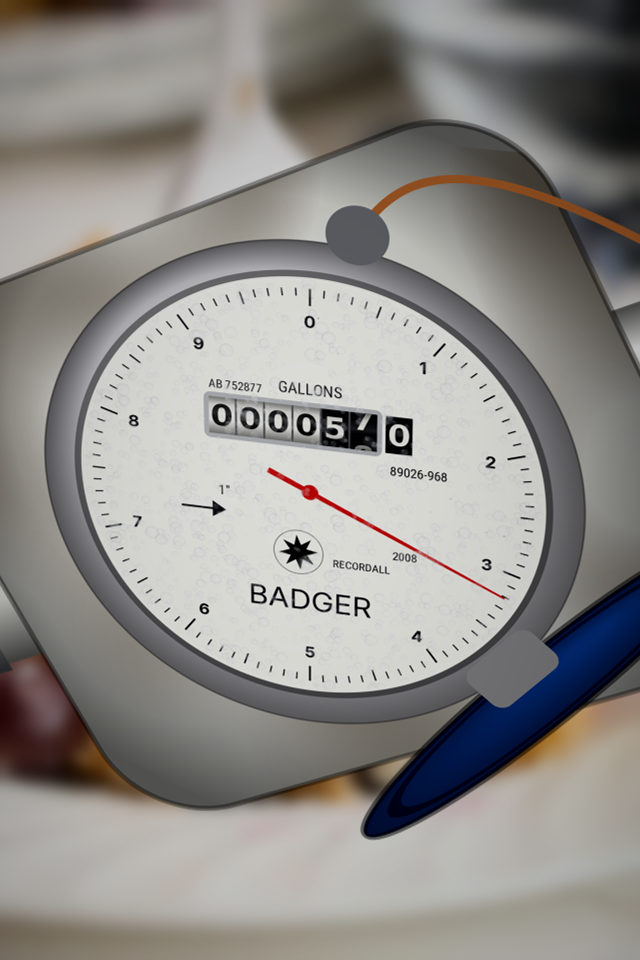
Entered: 573.2 gal
